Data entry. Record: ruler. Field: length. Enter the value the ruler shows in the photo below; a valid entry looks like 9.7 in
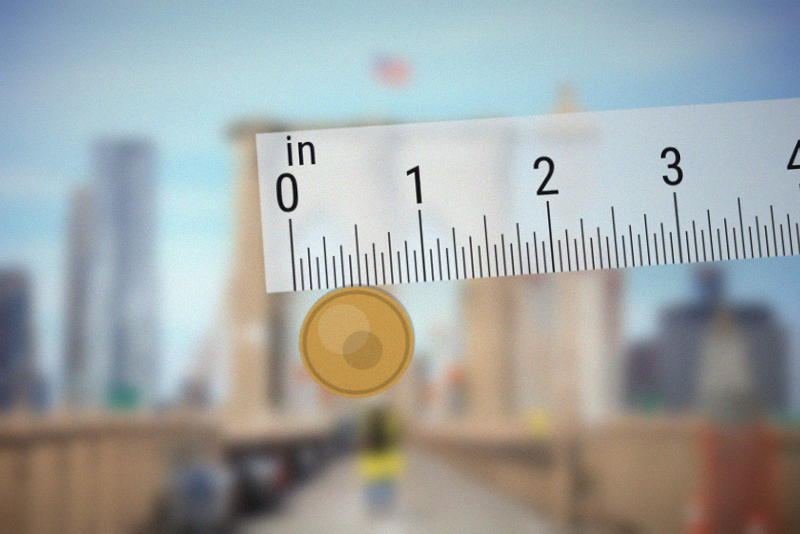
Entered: 0.875 in
